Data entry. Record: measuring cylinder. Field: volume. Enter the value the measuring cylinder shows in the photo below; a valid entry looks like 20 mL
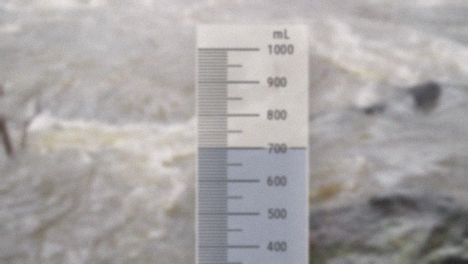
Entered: 700 mL
